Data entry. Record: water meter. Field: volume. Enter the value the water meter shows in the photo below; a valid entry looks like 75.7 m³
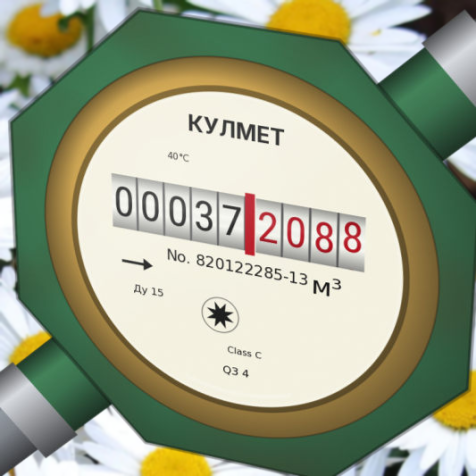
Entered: 37.2088 m³
